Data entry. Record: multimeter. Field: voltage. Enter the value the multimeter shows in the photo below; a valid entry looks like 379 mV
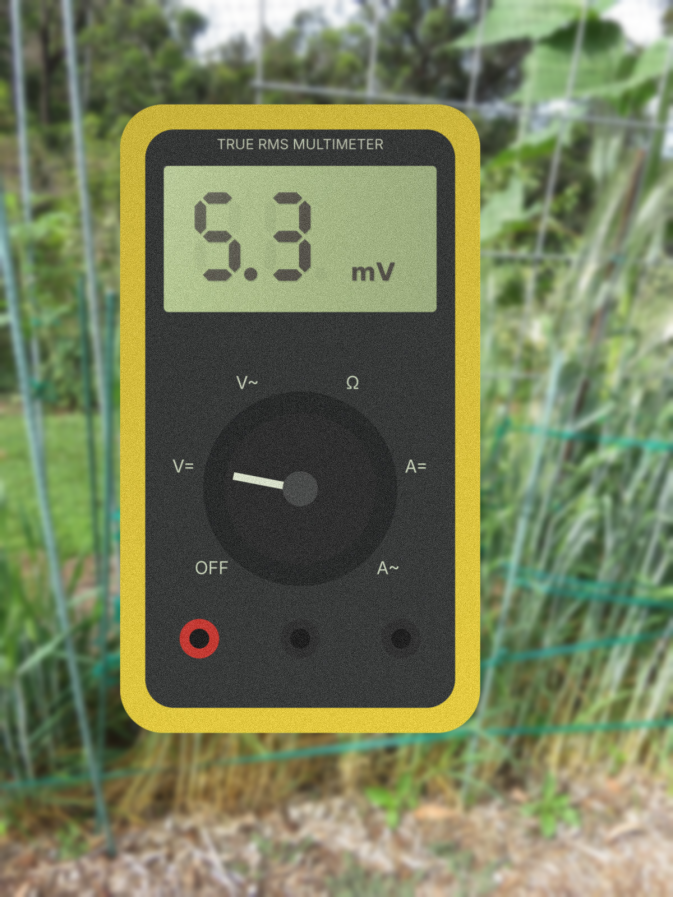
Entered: 5.3 mV
